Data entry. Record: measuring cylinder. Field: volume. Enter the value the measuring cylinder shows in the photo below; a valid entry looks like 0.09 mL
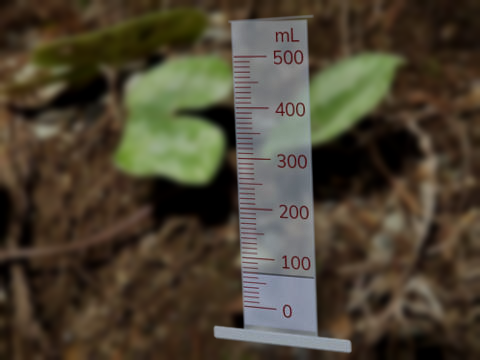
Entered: 70 mL
